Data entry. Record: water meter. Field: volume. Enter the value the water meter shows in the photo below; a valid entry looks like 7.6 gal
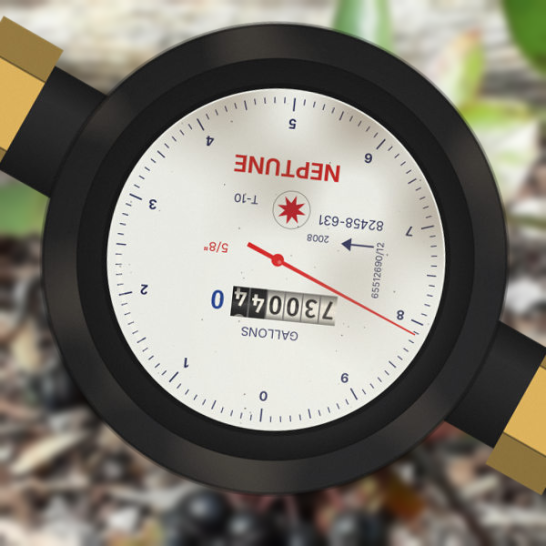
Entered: 7300438.1 gal
